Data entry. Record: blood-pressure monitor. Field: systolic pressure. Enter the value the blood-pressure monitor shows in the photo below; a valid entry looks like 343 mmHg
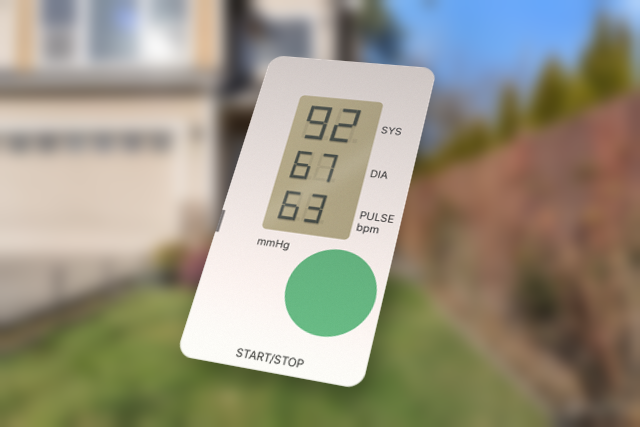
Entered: 92 mmHg
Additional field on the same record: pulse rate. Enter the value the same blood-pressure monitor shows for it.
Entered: 63 bpm
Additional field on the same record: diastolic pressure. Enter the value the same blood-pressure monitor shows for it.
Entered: 67 mmHg
